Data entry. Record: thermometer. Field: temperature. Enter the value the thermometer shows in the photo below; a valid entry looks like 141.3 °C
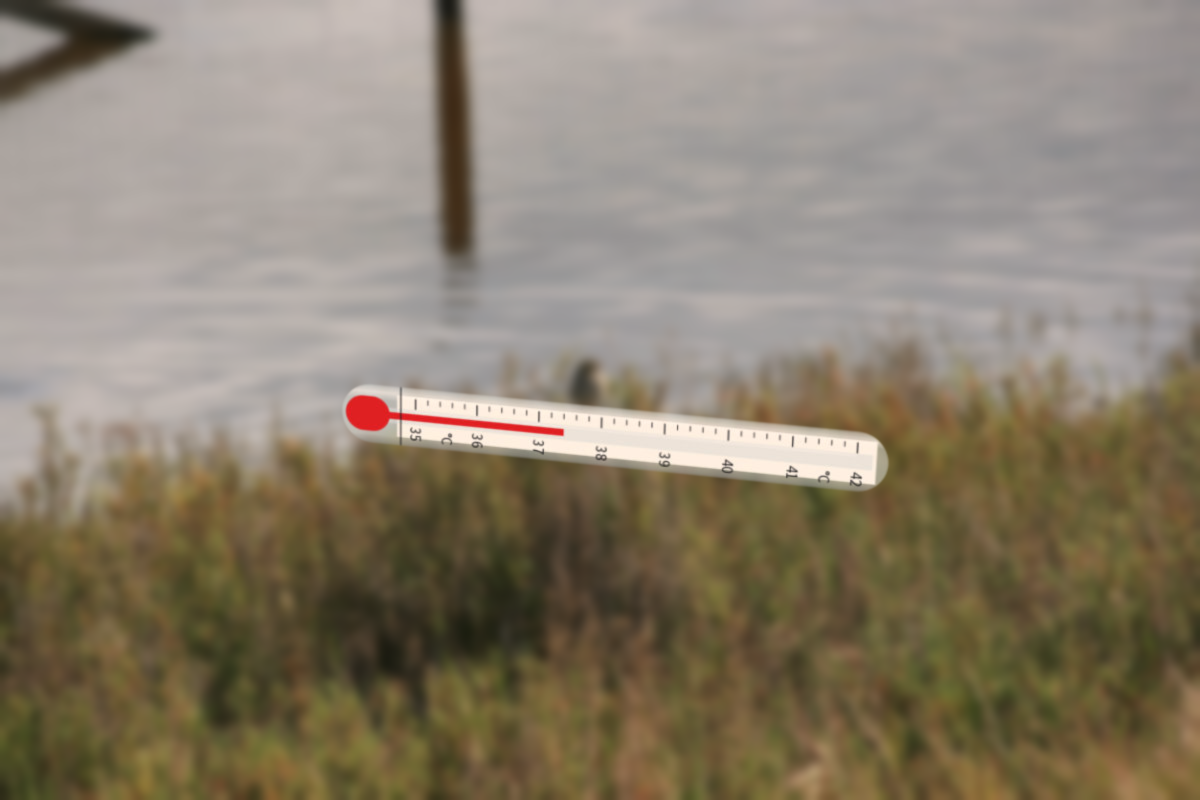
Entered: 37.4 °C
